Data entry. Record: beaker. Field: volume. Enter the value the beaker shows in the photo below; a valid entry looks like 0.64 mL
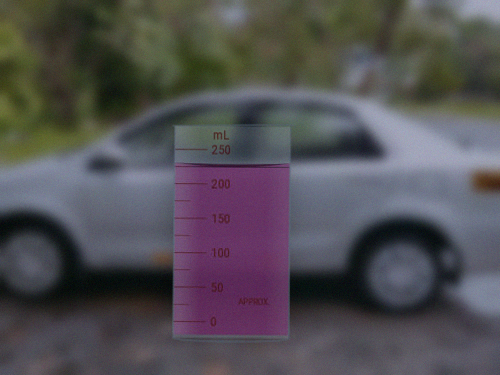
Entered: 225 mL
